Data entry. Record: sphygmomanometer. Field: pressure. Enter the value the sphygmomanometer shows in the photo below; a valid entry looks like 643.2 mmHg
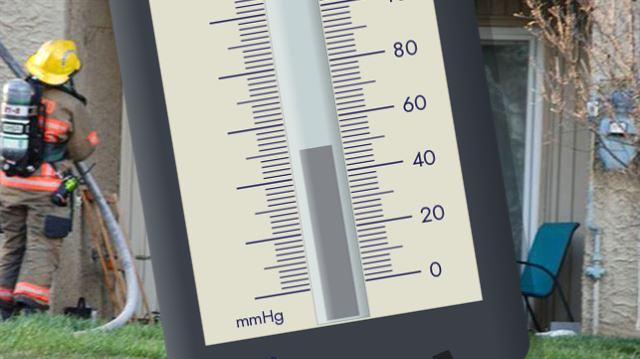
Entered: 50 mmHg
